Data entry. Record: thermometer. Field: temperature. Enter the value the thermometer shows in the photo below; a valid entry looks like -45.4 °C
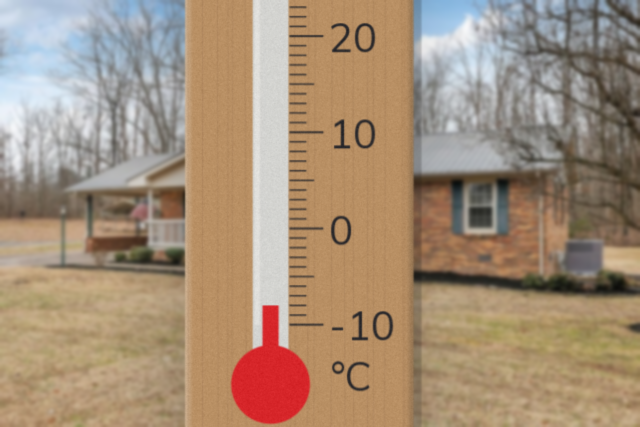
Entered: -8 °C
